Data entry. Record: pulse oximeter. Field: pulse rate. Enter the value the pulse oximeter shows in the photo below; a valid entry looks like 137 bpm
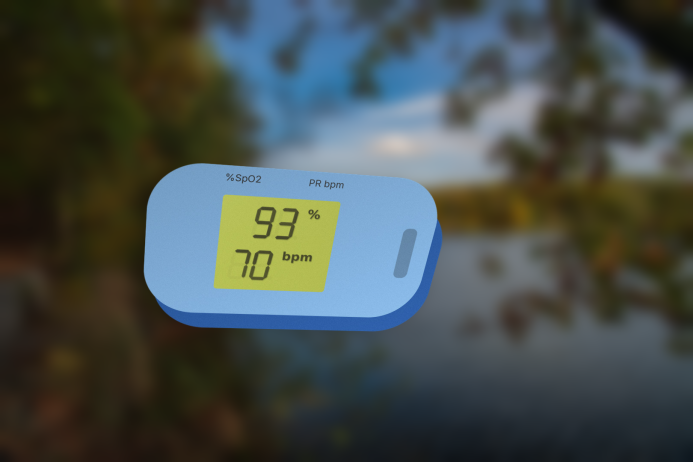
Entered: 70 bpm
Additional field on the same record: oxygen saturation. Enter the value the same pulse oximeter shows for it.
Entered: 93 %
